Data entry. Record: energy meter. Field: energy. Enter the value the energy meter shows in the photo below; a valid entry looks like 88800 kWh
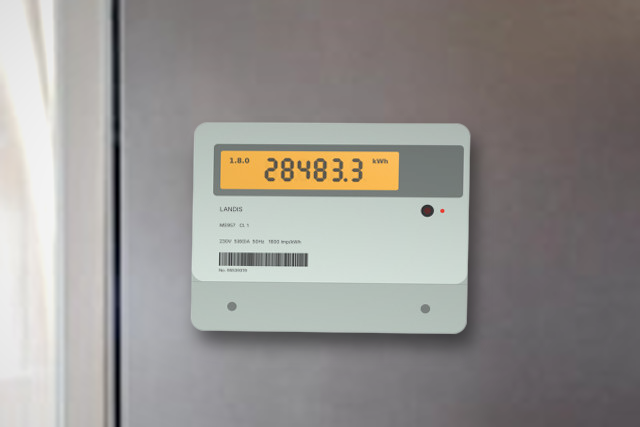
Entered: 28483.3 kWh
